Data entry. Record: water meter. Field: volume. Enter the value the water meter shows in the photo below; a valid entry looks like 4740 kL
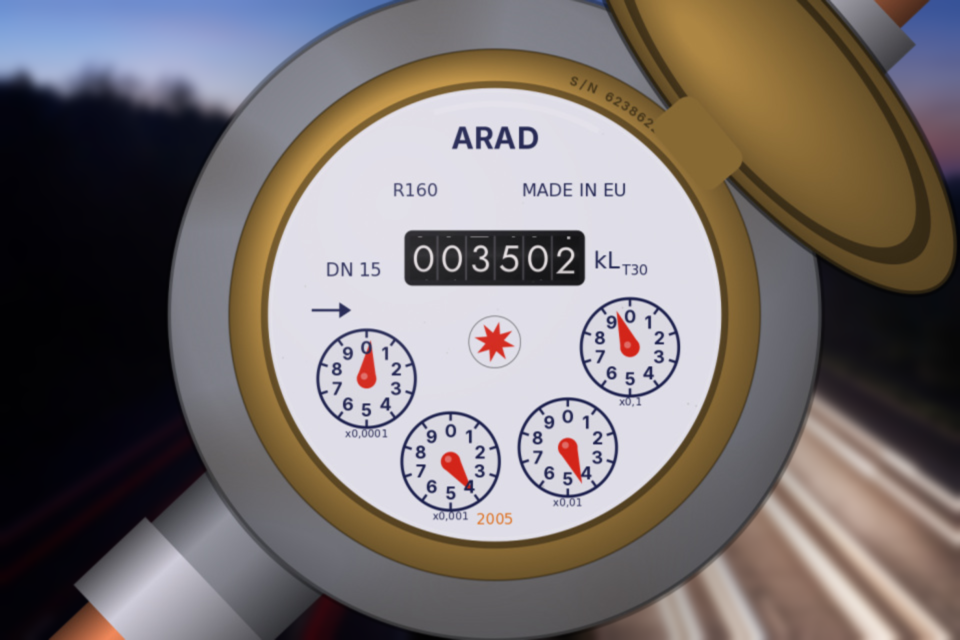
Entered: 3501.9440 kL
